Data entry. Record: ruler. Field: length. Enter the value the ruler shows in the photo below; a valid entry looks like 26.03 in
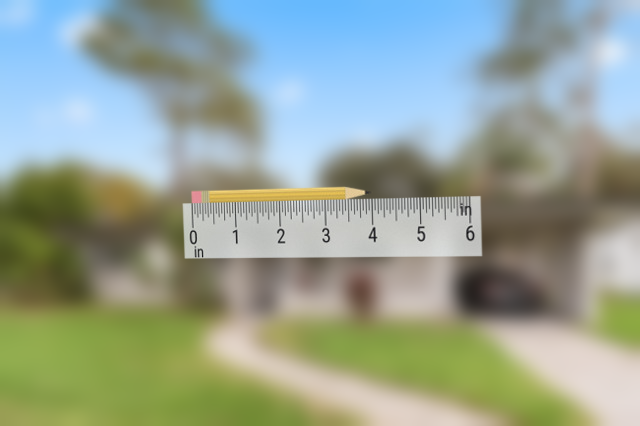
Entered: 4 in
